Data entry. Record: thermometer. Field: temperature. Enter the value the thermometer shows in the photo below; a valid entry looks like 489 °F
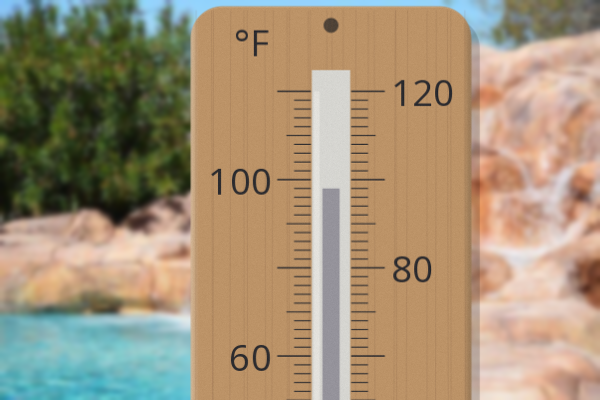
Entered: 98 °F
